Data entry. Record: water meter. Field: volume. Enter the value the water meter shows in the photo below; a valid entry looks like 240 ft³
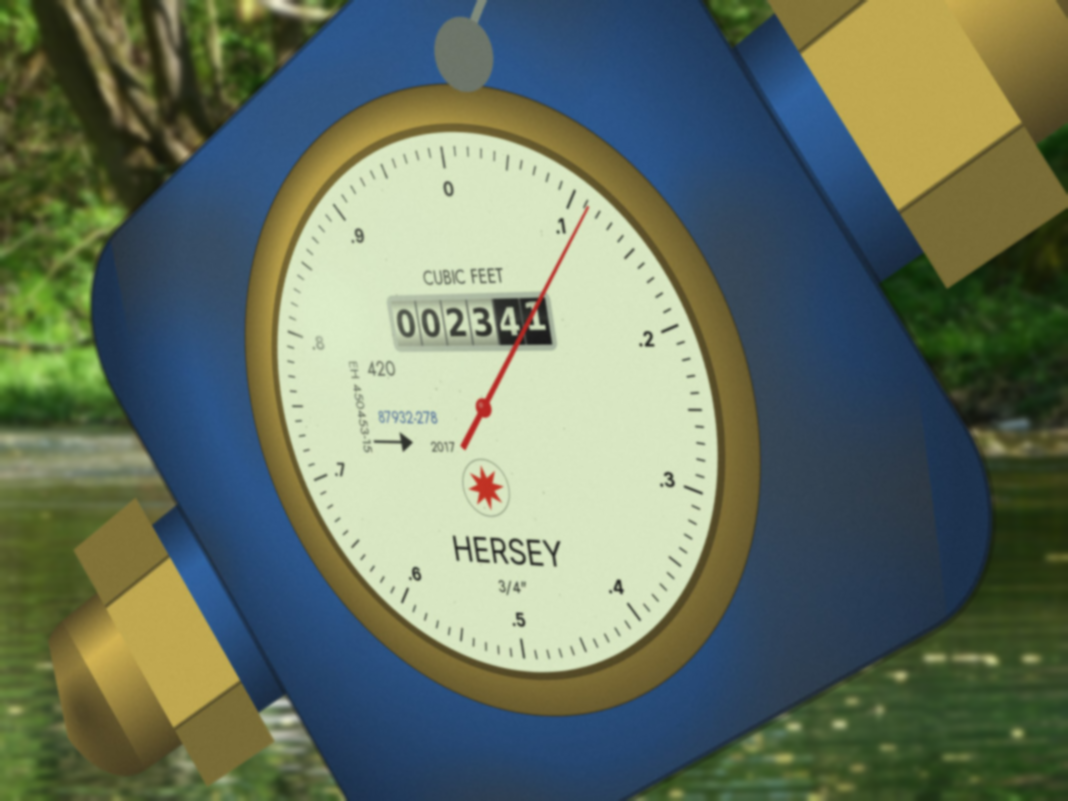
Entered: 2341.11 ft³
